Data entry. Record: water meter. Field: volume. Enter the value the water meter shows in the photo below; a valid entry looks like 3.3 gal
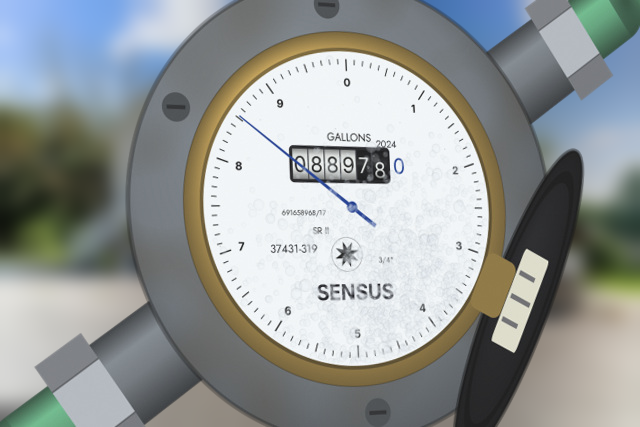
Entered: 889778.5 gal
